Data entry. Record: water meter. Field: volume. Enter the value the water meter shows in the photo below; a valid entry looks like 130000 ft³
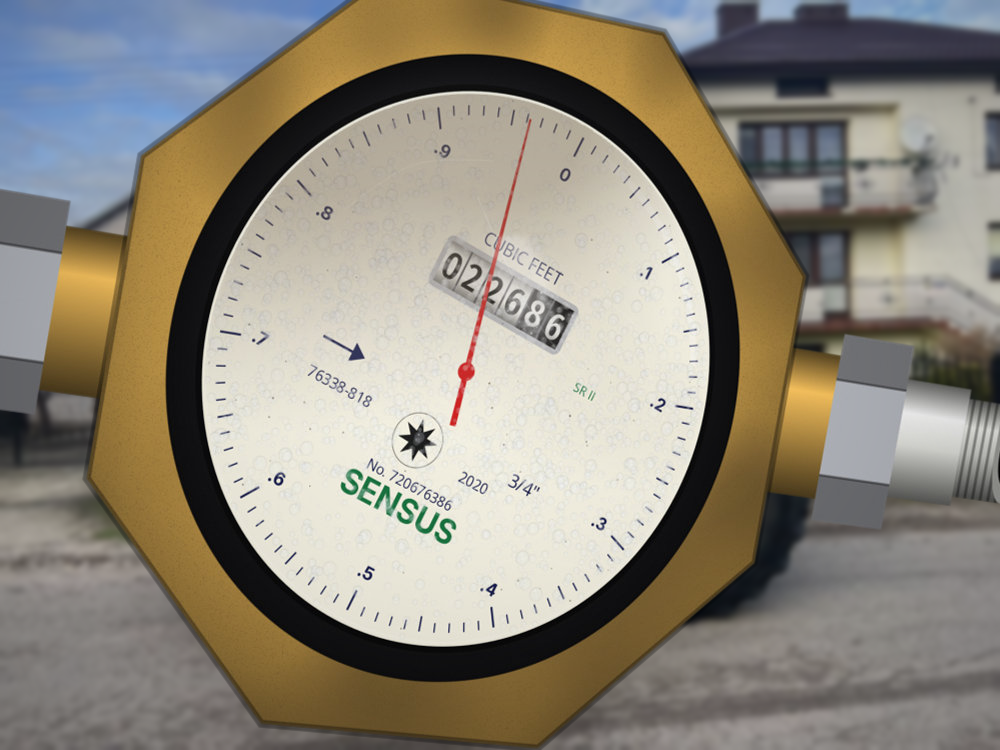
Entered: 22685.96 ft³
